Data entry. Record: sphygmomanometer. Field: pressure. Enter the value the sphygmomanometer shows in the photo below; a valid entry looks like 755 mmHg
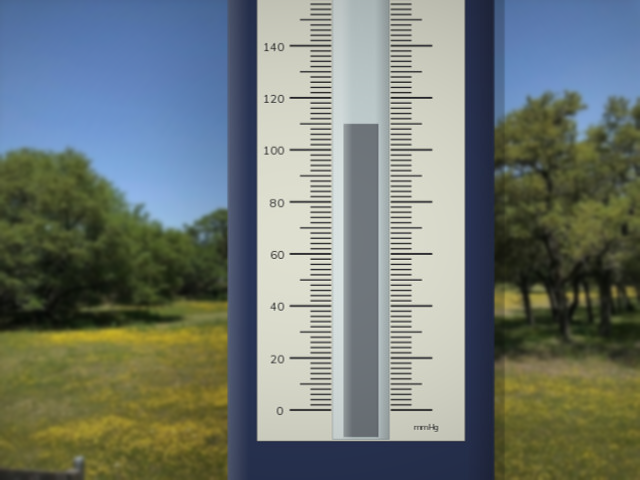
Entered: 110 mmHg
